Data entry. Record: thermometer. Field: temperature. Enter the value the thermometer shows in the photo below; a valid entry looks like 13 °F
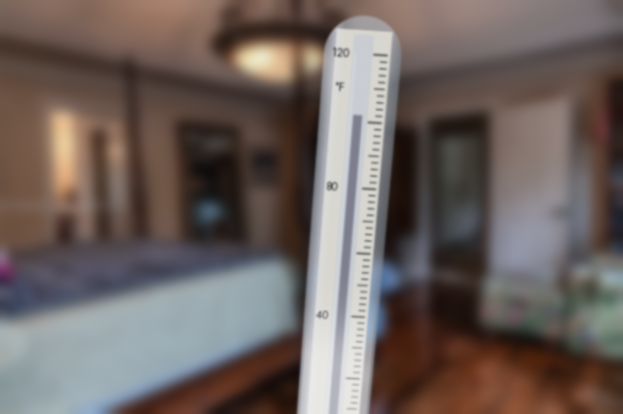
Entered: 102 °F
